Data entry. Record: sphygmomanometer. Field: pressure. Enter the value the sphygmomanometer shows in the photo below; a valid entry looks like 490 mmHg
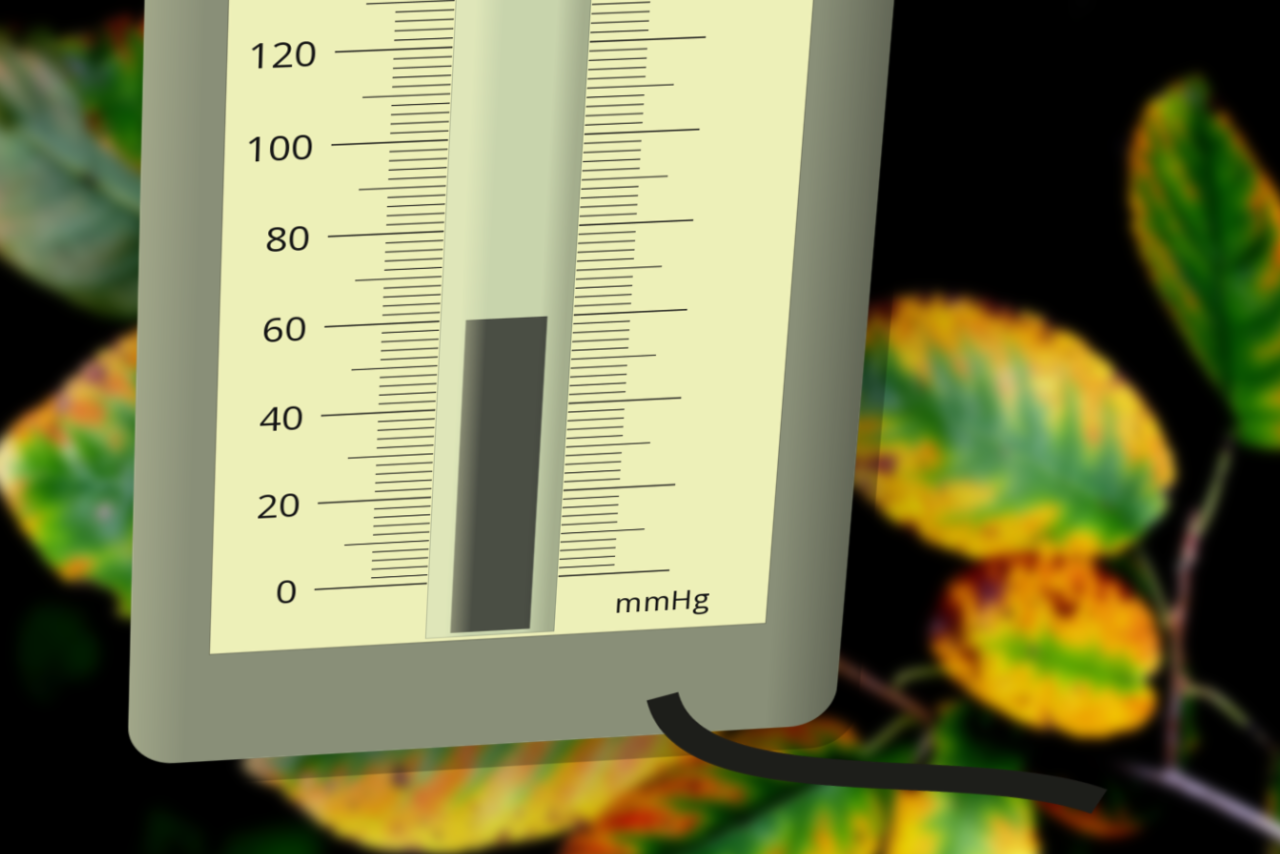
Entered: 60 mmHg
